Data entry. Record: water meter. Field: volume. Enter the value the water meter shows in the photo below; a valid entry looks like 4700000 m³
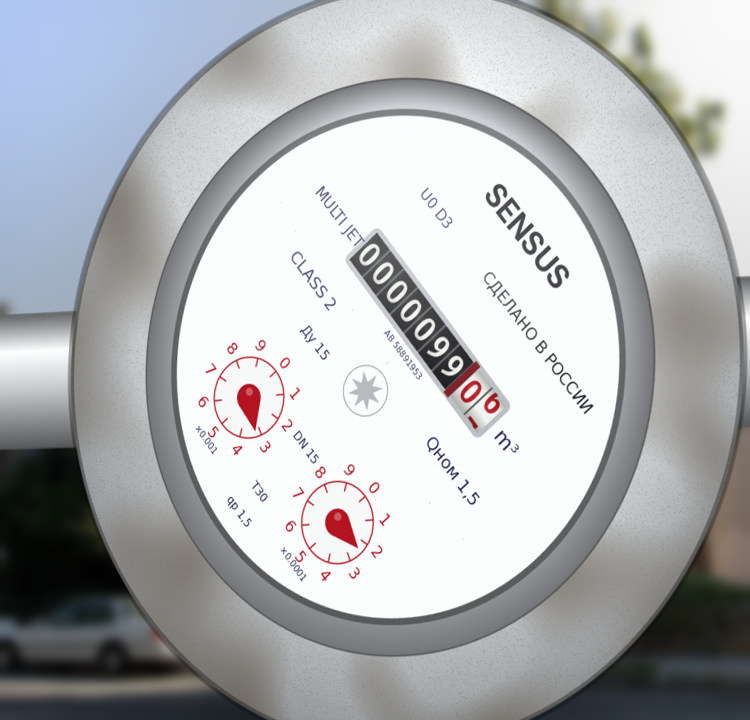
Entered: 99.0632 m³
